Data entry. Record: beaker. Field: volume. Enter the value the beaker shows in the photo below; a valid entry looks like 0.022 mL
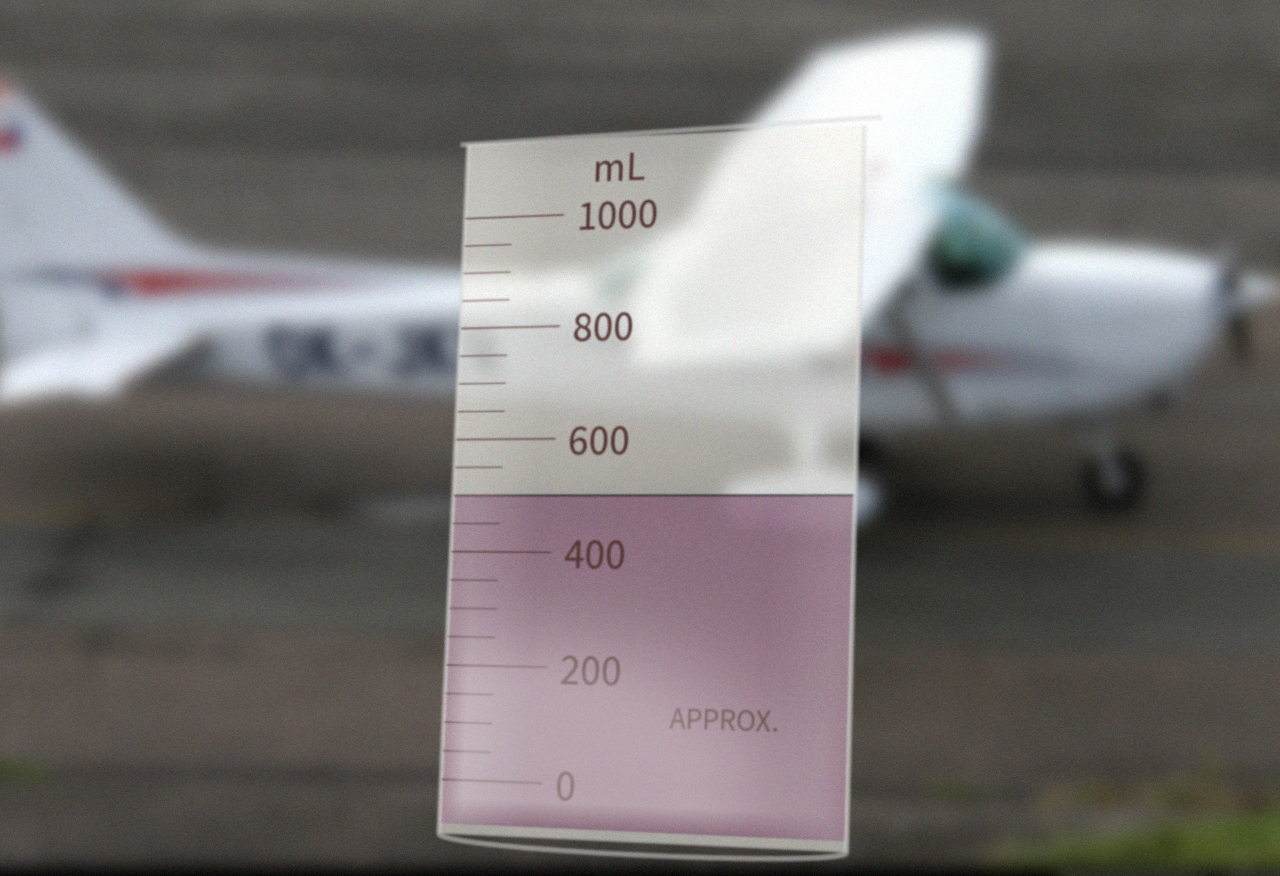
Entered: 500 mL
